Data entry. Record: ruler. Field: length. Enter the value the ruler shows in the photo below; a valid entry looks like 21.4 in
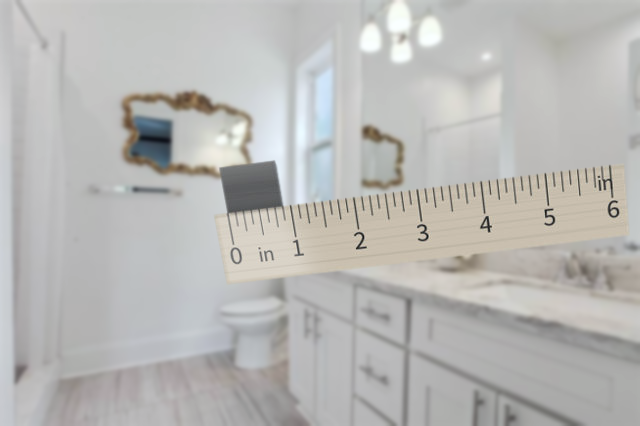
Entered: 0.875 in
